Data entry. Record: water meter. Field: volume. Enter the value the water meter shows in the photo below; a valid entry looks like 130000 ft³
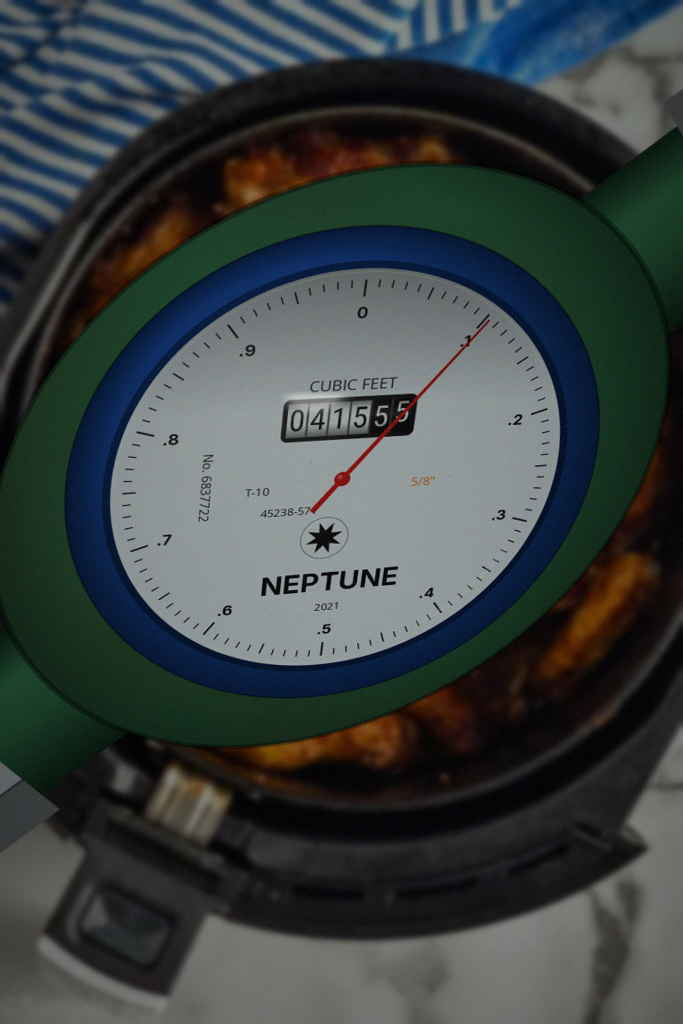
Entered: 41555.10 ft³
